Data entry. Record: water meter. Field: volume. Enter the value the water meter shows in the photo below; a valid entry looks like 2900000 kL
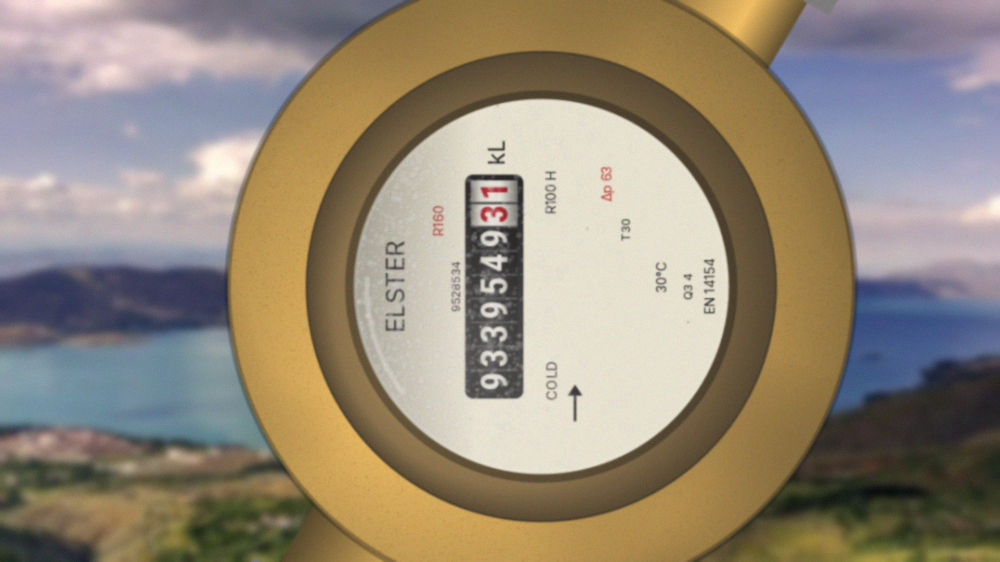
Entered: 9339549.31 kL
